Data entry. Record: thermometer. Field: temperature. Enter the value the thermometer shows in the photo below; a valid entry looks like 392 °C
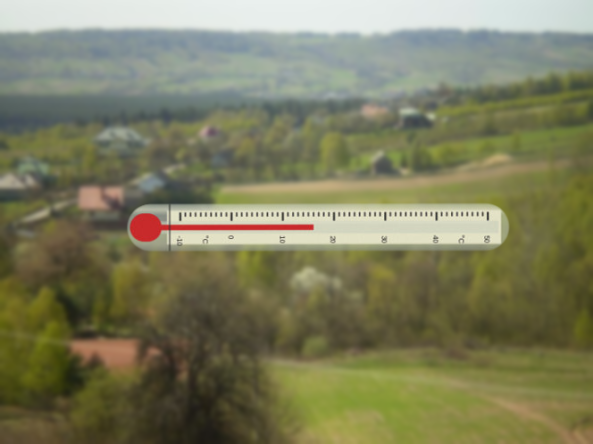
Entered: 16 °C
